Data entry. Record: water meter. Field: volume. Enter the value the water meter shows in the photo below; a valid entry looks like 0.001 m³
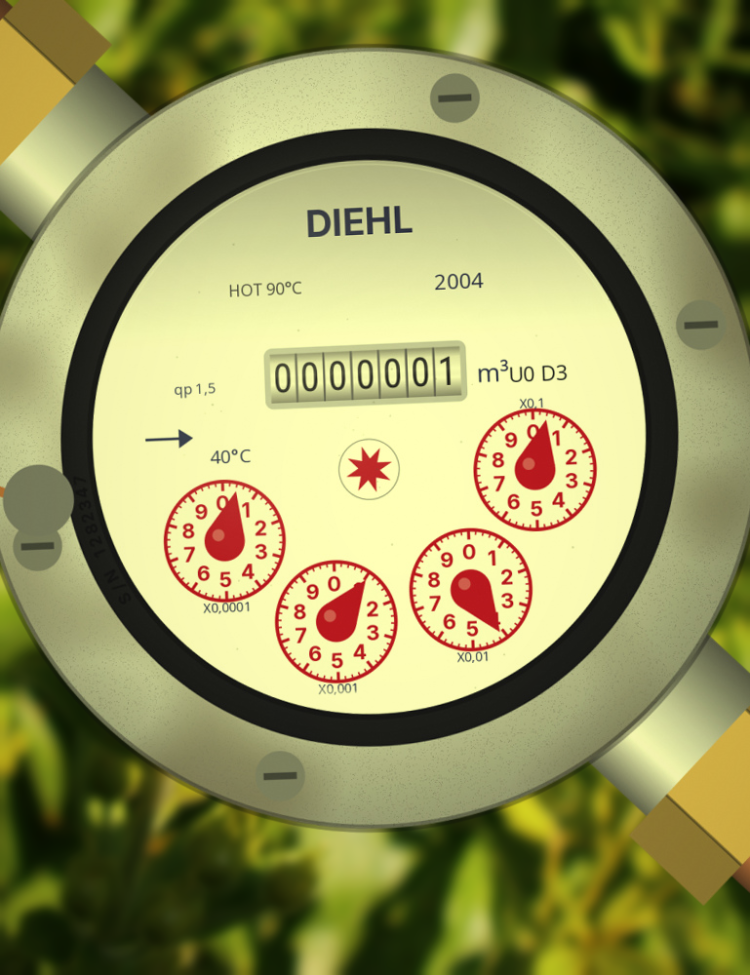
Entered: 1.0410 m³
